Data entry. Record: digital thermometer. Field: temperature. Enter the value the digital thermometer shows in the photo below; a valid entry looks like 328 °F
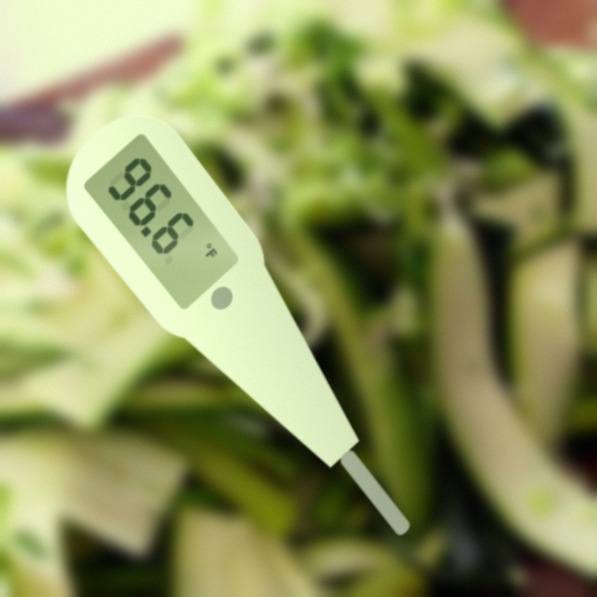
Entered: 96.6 °F
